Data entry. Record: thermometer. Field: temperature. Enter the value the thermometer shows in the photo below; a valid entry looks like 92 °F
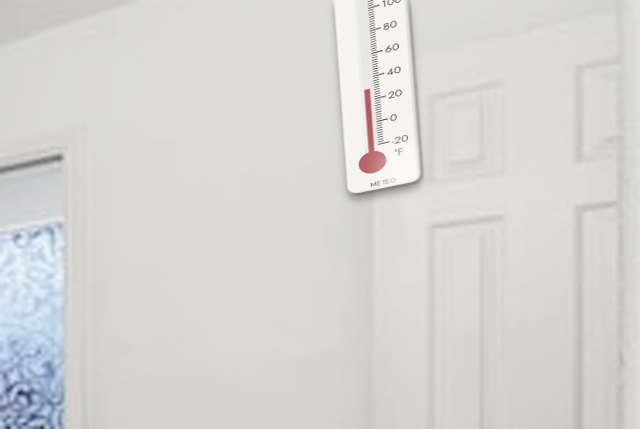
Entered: 30 °F
